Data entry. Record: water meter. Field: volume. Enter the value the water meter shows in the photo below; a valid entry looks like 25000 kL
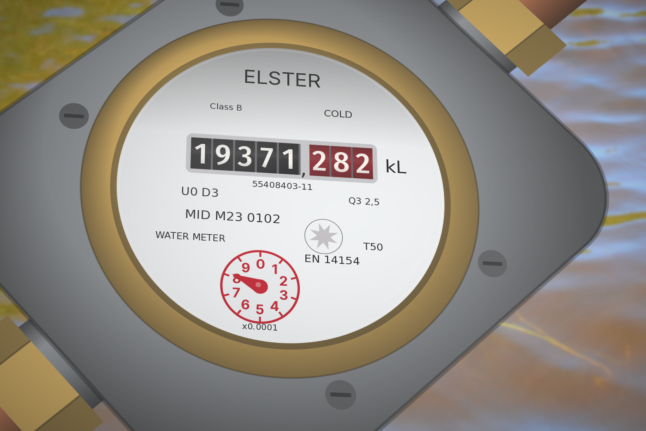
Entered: 19371.2828 kL
